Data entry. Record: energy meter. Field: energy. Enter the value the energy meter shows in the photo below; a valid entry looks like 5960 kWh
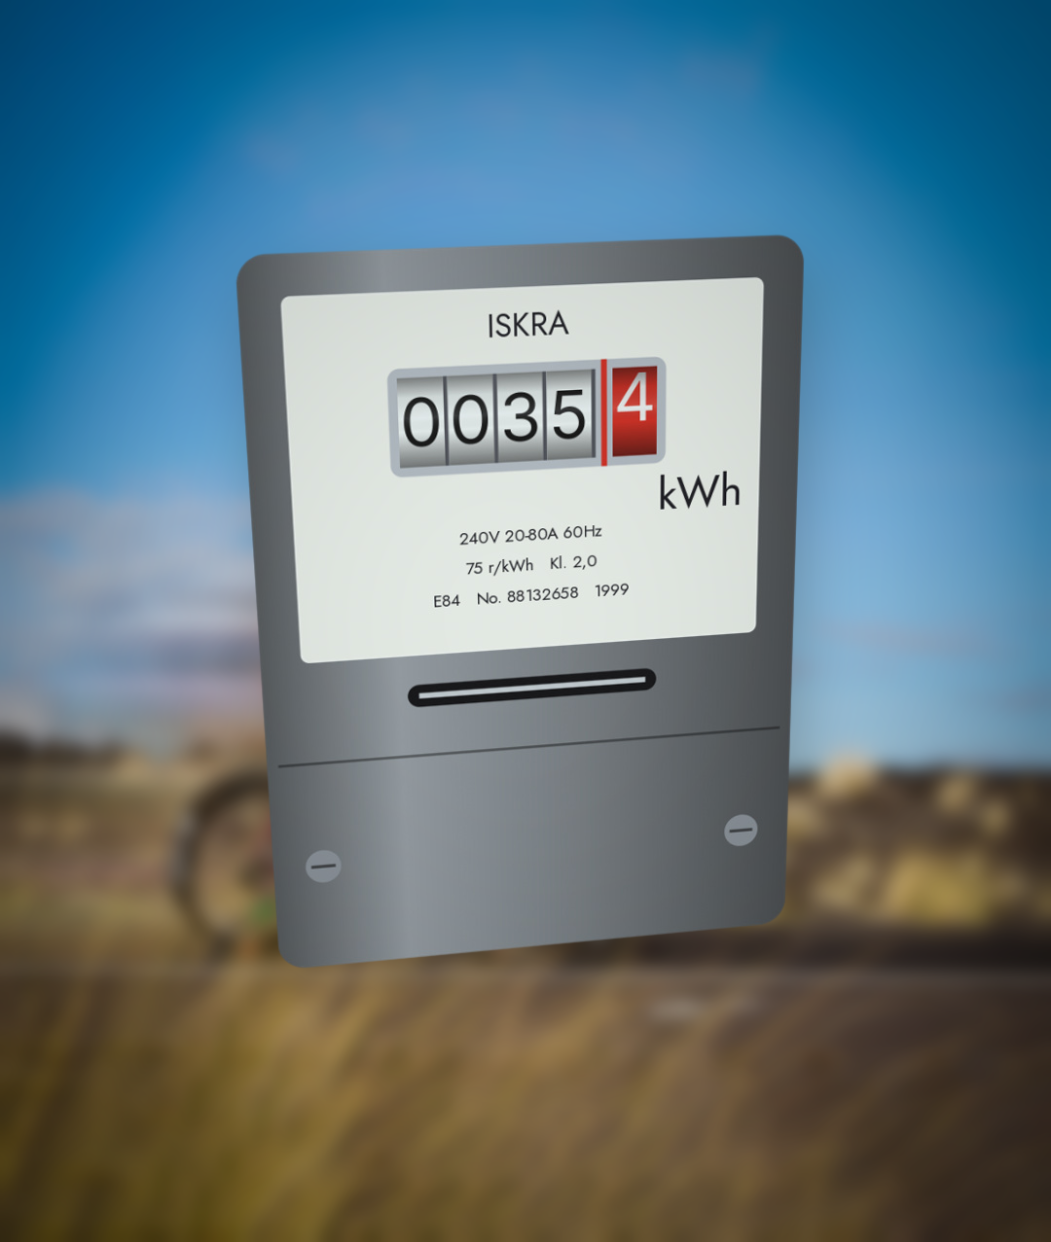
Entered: 35.4 kWh
